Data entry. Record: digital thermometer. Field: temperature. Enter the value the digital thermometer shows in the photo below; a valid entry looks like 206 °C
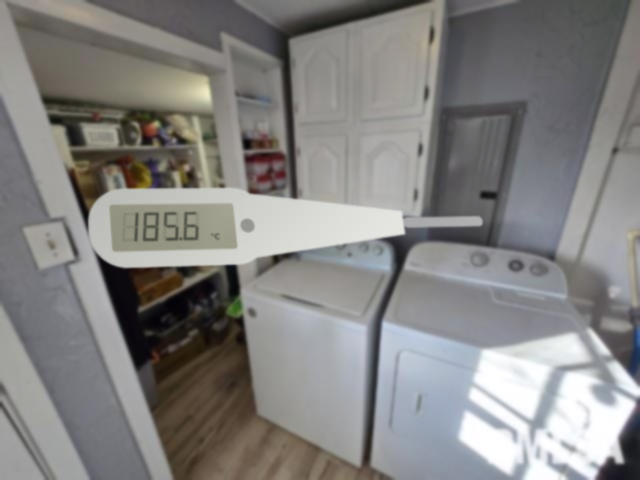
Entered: 185.6 °C
